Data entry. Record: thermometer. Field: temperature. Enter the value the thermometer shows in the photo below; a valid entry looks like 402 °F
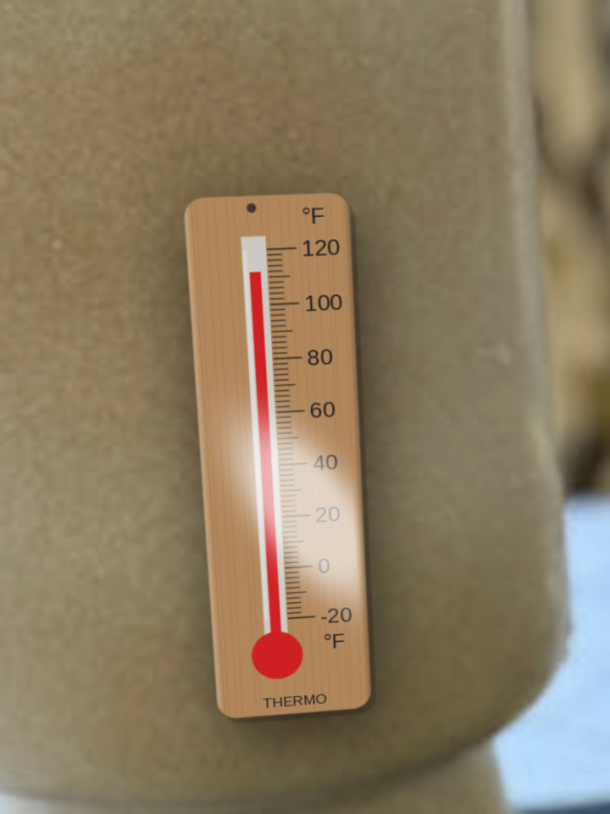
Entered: 112 °F
